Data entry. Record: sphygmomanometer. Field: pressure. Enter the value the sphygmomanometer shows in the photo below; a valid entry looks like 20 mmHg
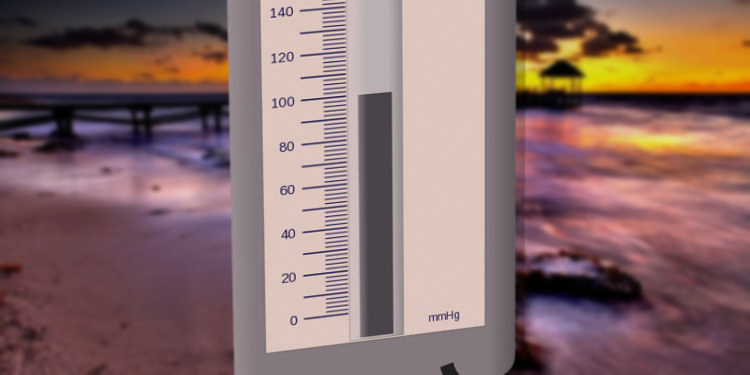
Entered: 100 mmHg
